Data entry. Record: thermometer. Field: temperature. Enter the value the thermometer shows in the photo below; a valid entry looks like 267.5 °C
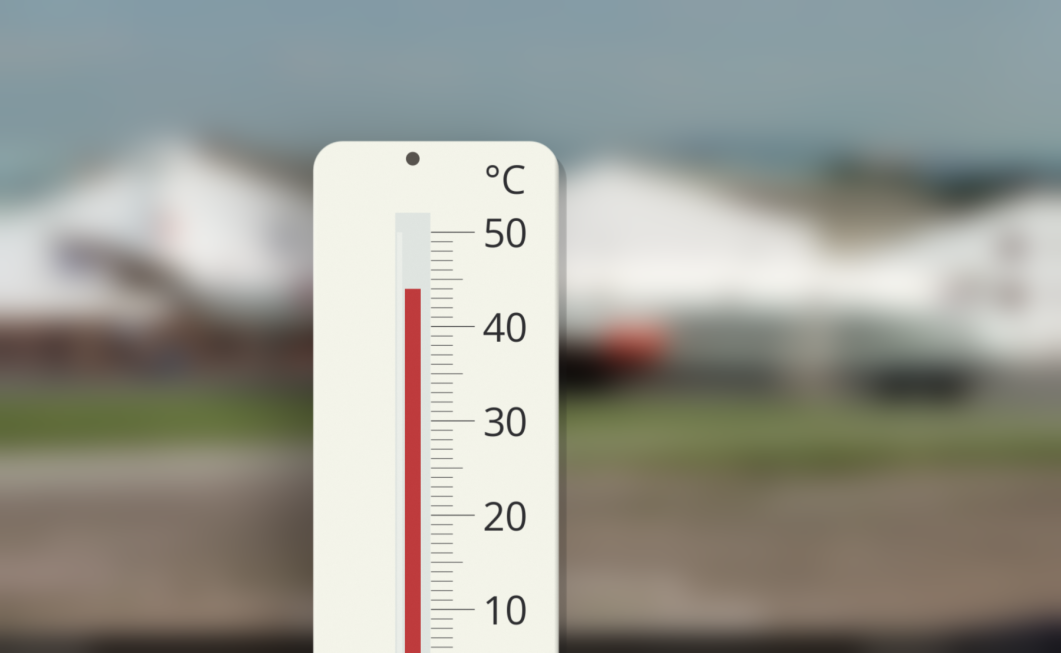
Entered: 44 °C
